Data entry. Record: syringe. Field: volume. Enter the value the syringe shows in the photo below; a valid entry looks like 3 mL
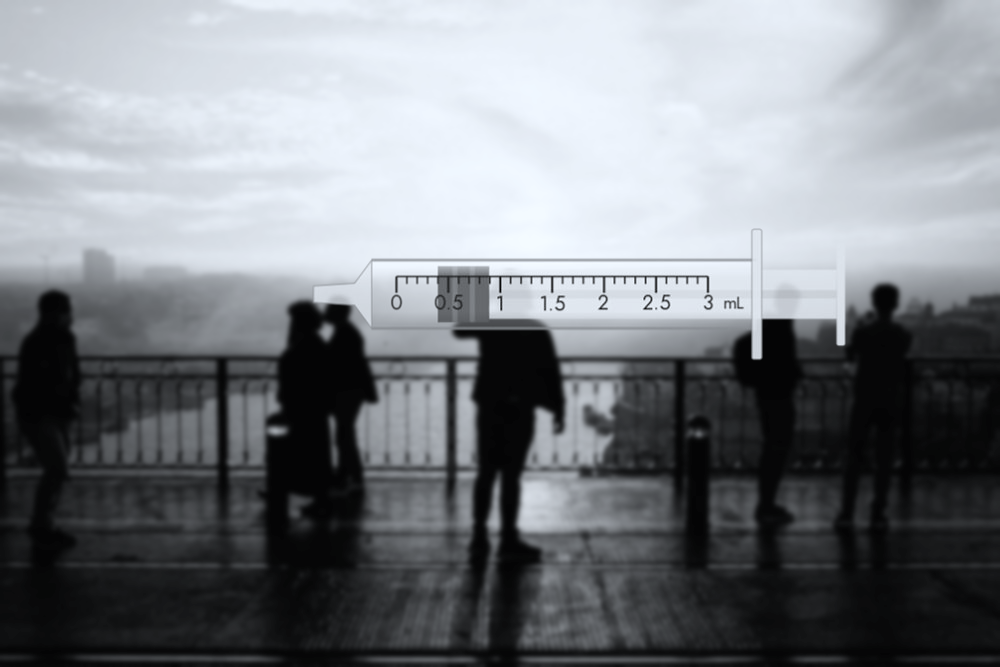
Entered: 0.4 mL
